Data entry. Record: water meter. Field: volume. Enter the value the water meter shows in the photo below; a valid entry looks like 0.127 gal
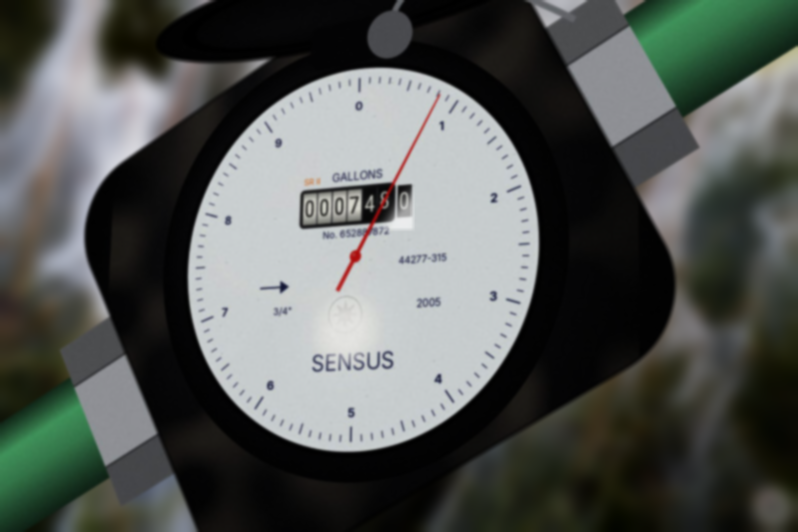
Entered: 7480.8 gal
